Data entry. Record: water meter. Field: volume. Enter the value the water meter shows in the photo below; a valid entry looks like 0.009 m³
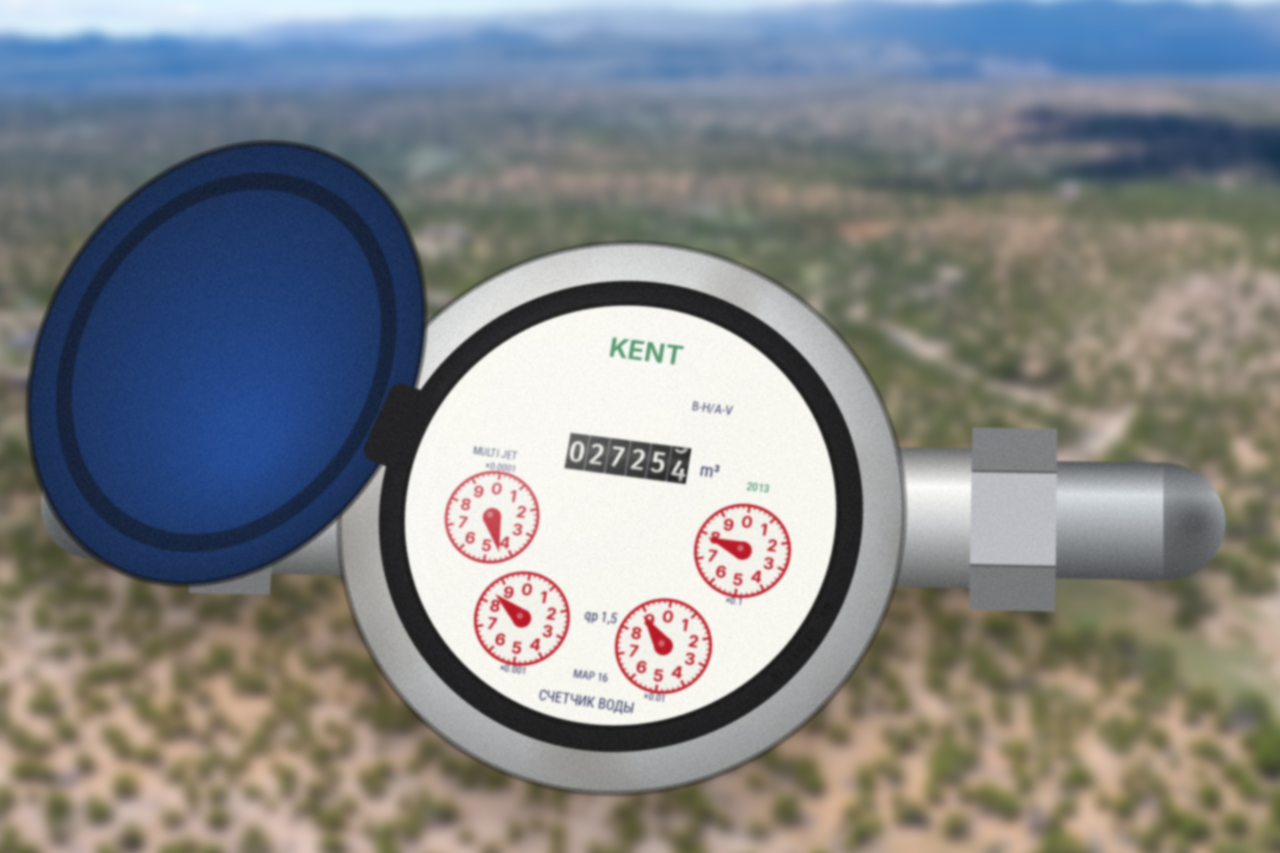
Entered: 27253.7884 m³
